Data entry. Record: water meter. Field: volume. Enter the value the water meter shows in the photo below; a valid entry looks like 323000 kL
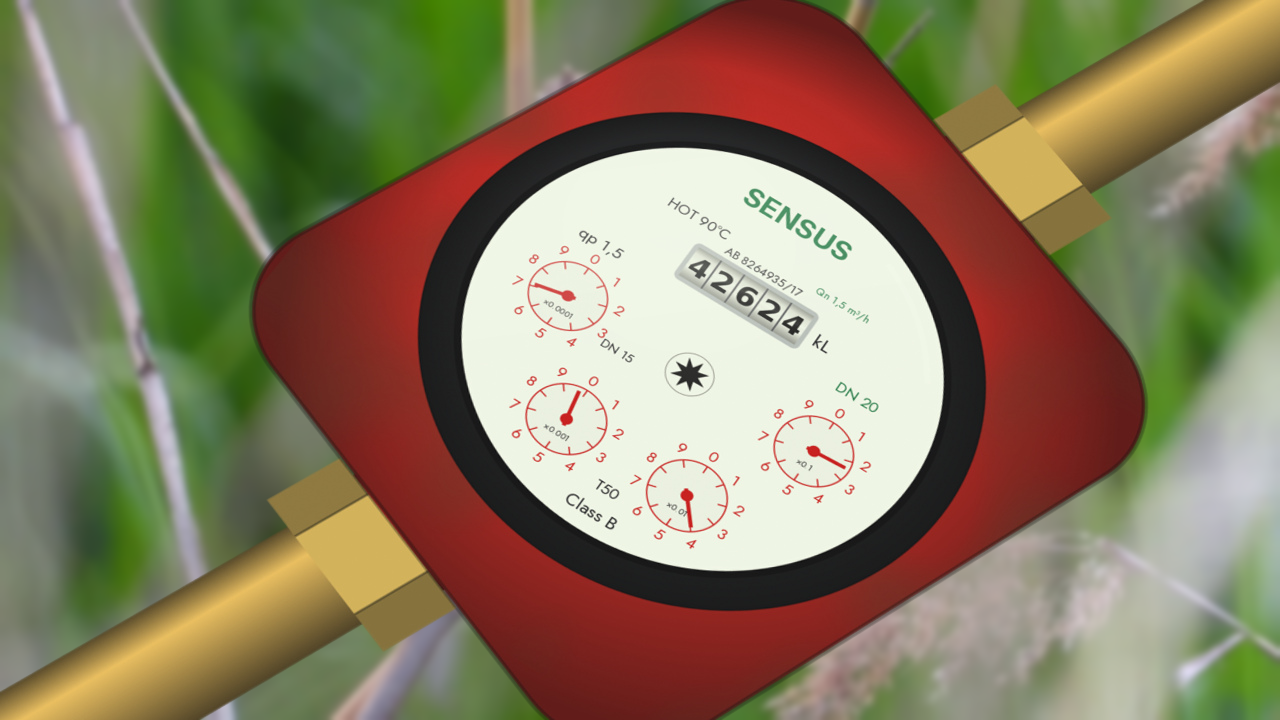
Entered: 42624.2397 kL
